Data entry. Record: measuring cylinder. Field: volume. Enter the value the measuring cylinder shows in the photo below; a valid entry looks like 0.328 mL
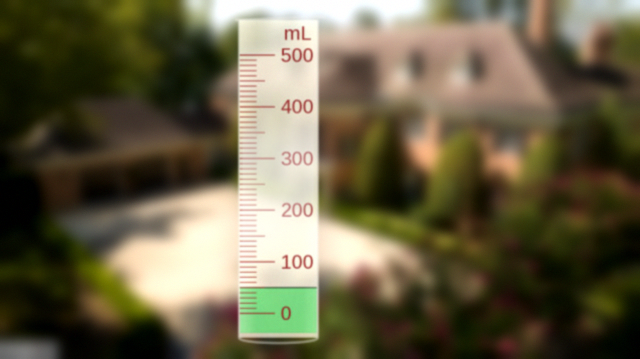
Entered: 50 mL
